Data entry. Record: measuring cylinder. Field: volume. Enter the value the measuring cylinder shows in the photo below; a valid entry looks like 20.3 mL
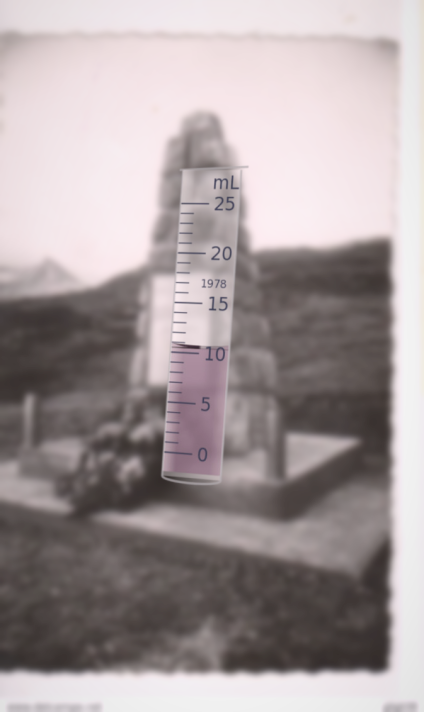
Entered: 10.5 mL
